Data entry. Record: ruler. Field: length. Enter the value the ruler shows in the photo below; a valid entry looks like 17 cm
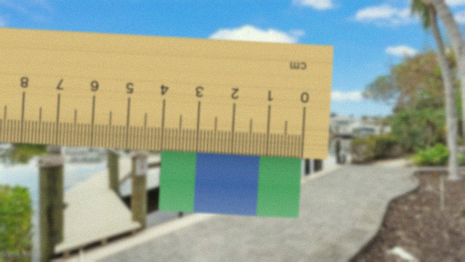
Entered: 4 cm
